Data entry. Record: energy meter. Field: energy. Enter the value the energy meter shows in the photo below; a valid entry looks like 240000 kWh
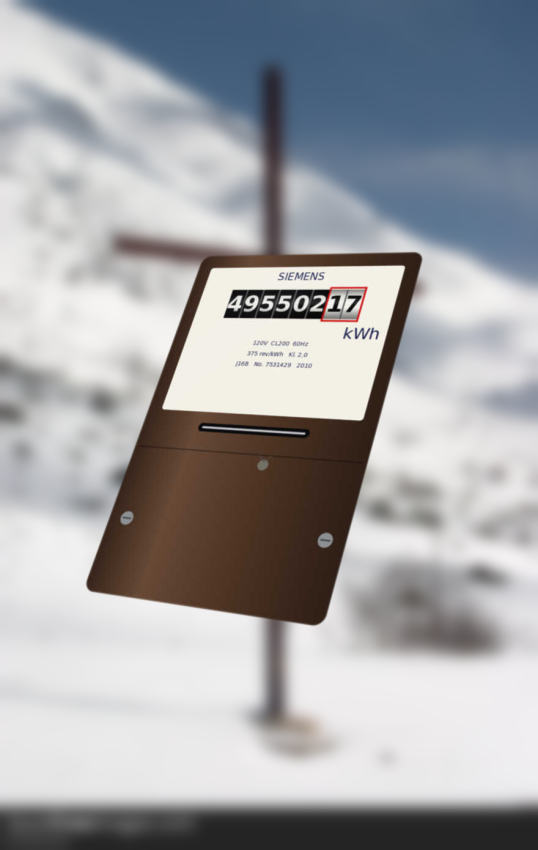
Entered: 495502.17 kWh
